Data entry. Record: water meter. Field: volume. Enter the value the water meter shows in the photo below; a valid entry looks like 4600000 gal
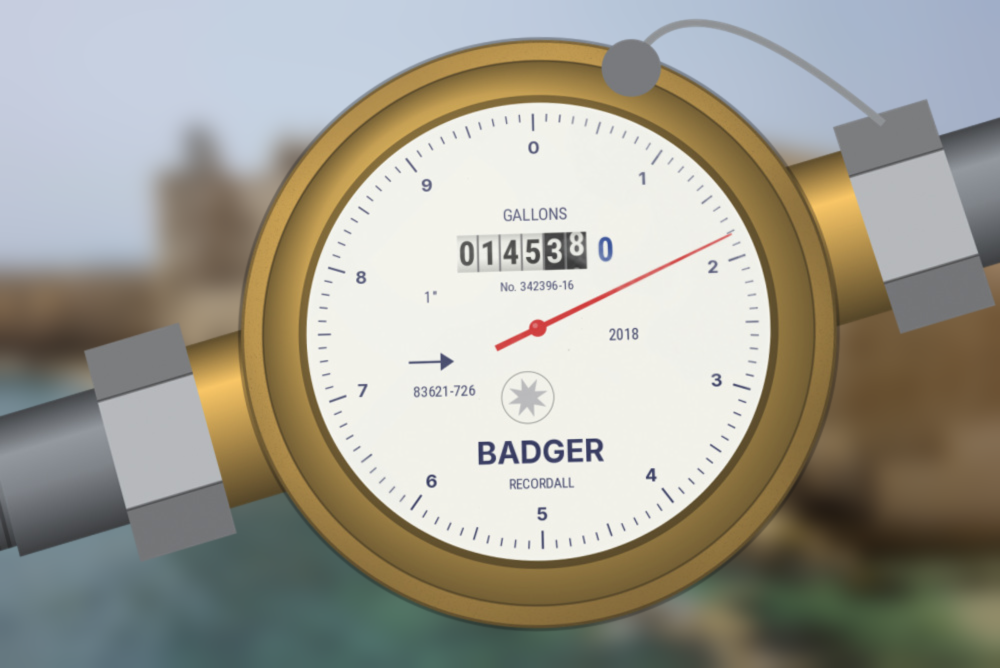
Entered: 145381.8 gal
